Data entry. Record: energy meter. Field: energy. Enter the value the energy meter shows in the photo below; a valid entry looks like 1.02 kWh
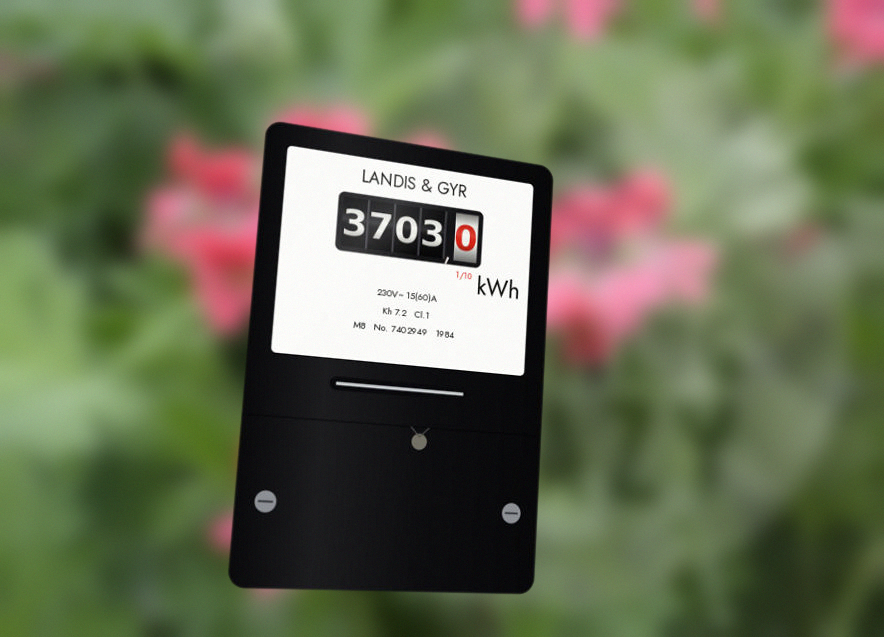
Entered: 3703.0 kWh
